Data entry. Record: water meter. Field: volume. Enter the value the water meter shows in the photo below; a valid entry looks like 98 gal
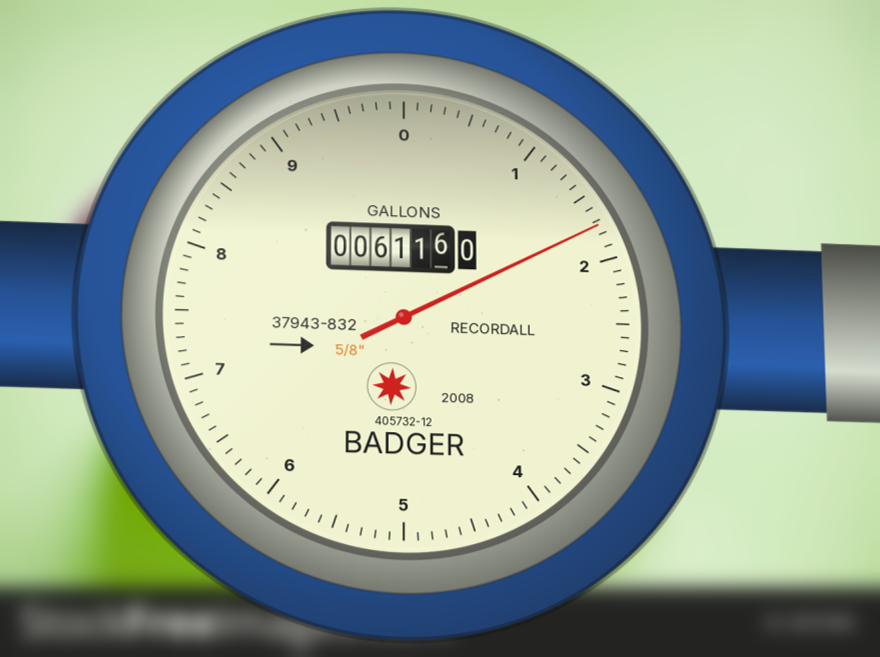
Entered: 61161.7 gal
